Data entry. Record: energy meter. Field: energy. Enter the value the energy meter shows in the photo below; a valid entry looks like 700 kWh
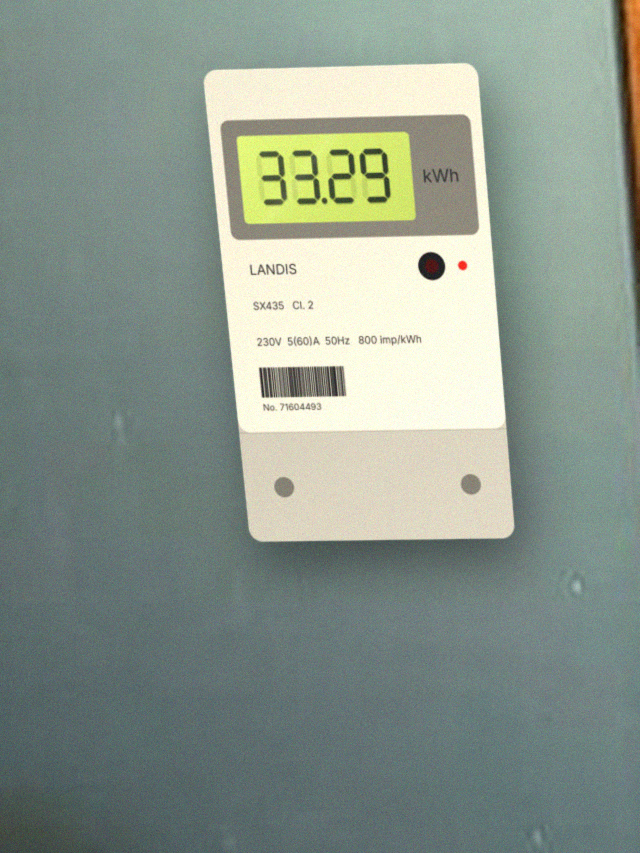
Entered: 33.29 kWh
